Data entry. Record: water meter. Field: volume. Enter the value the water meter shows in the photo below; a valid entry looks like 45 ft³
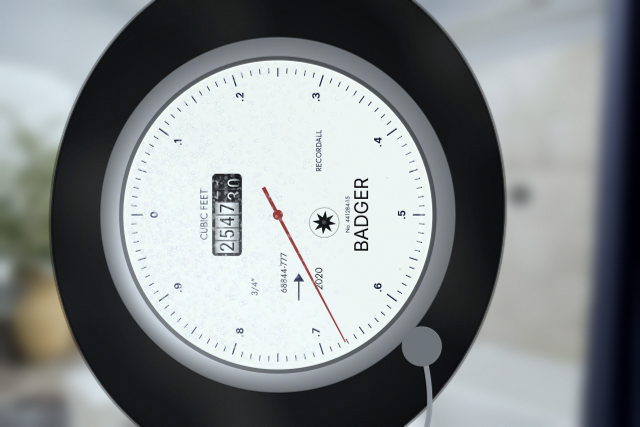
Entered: 254729.67 ft³
